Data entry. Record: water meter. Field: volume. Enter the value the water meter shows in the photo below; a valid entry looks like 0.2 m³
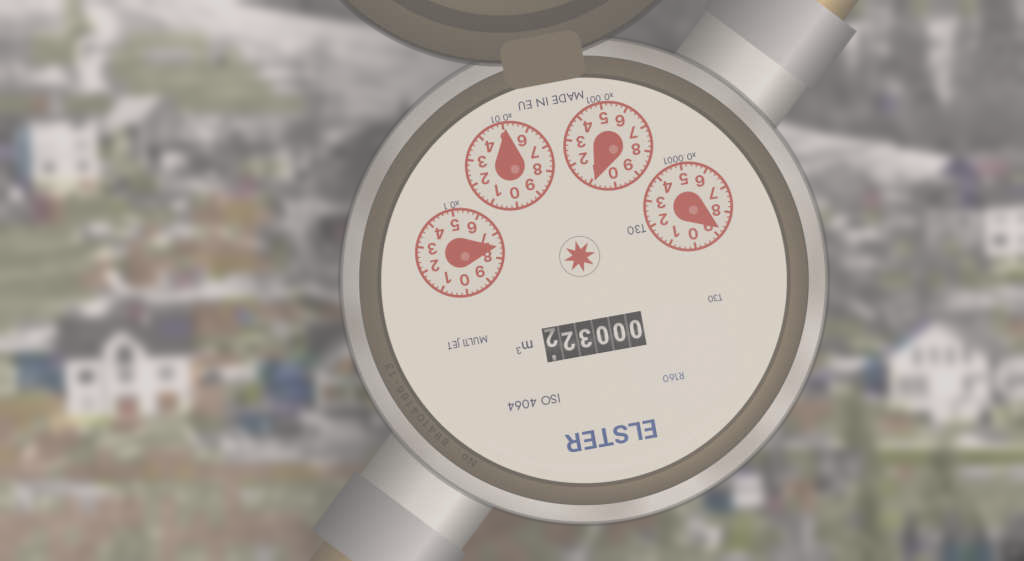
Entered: 321.7508 m³
